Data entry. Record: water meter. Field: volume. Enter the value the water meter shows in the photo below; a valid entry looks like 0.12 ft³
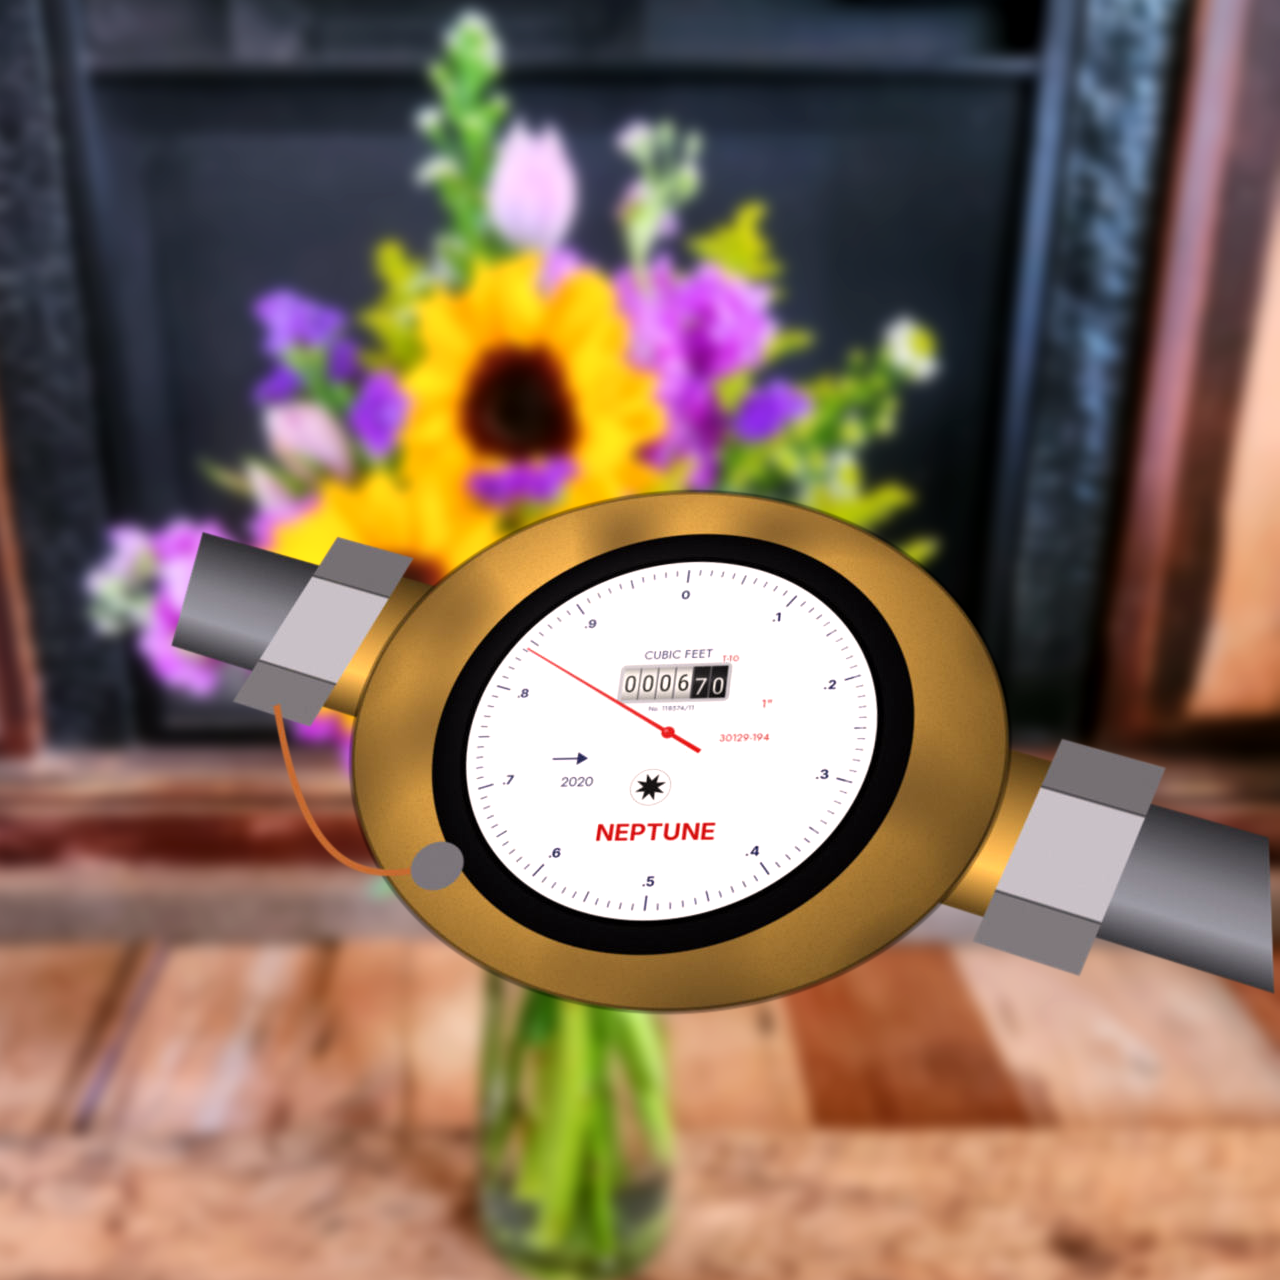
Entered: 669.84 ft³
